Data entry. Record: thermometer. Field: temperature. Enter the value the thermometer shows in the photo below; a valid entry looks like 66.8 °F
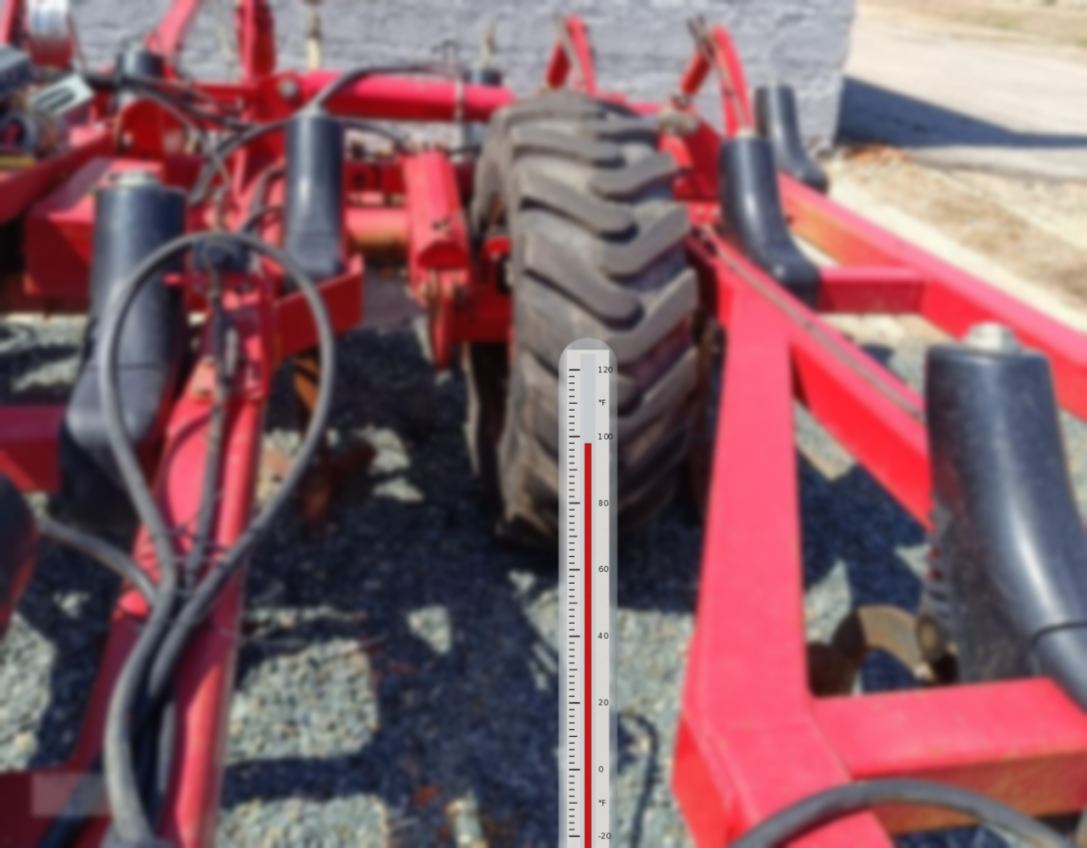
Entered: 98 °F
